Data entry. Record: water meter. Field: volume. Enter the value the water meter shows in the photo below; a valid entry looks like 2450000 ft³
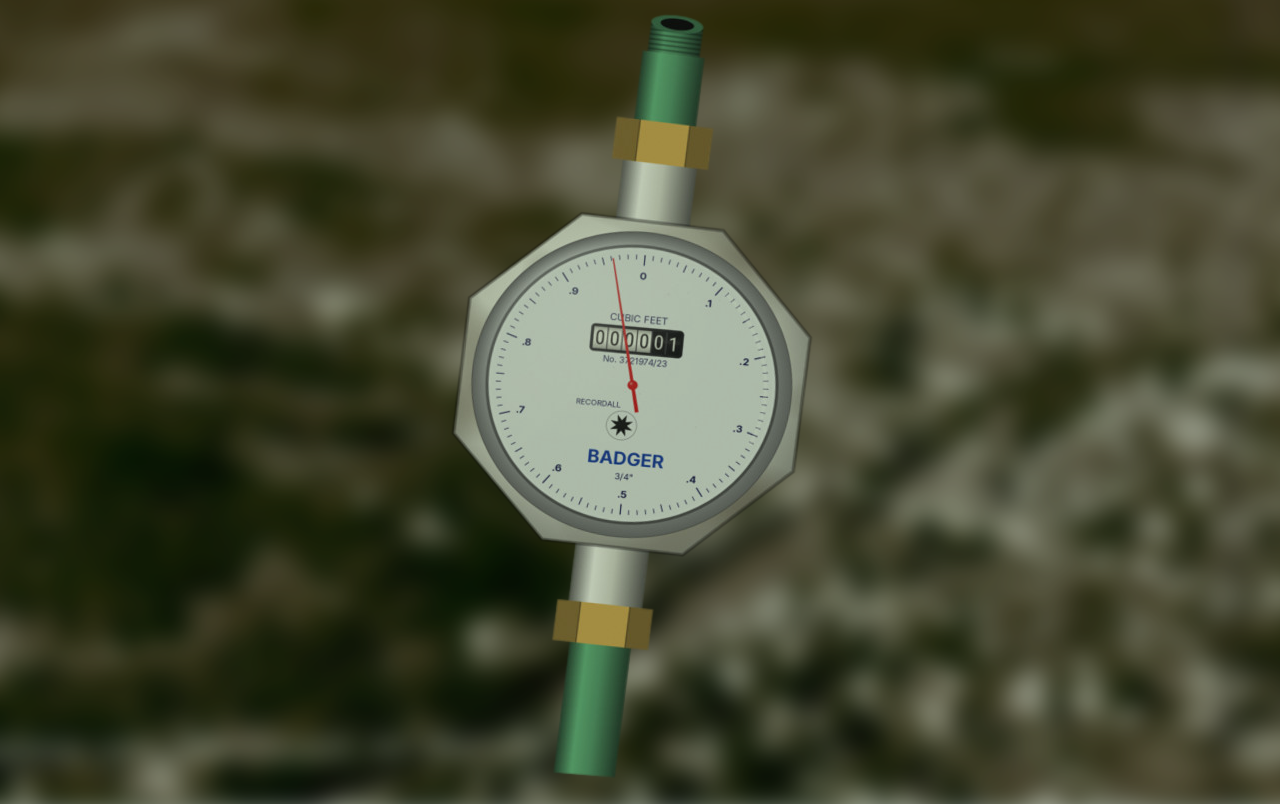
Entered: 0.96 ft³
